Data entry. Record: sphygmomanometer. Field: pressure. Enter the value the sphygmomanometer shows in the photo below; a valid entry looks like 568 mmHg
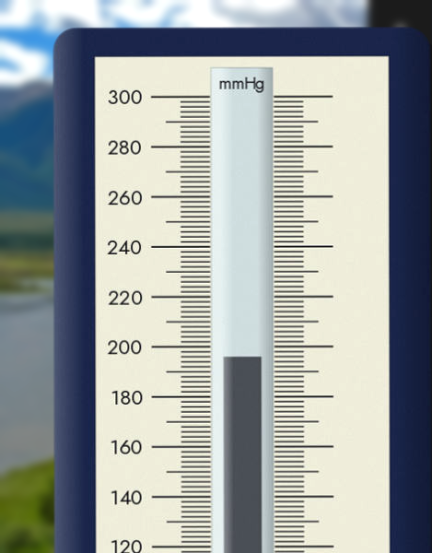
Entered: 196 mmHg
